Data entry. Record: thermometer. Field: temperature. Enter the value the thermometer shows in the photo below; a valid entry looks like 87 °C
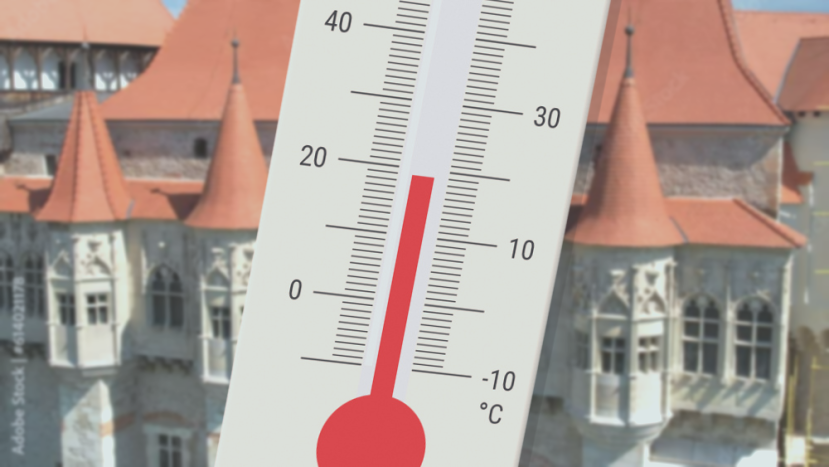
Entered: 19 °C
